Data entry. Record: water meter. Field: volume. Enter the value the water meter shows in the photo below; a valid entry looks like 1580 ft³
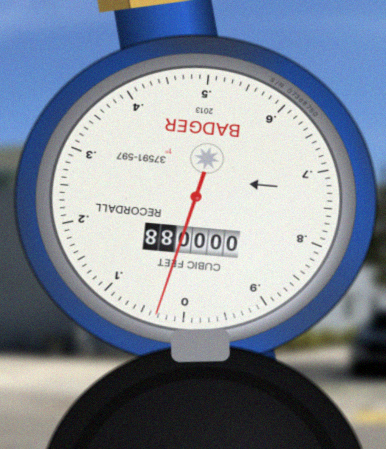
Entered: 88.03 ft³
